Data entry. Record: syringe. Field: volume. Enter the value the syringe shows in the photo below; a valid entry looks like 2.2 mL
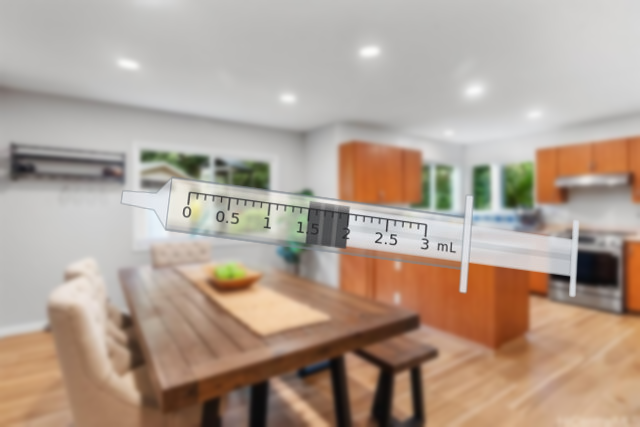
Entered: 1.5 mL
